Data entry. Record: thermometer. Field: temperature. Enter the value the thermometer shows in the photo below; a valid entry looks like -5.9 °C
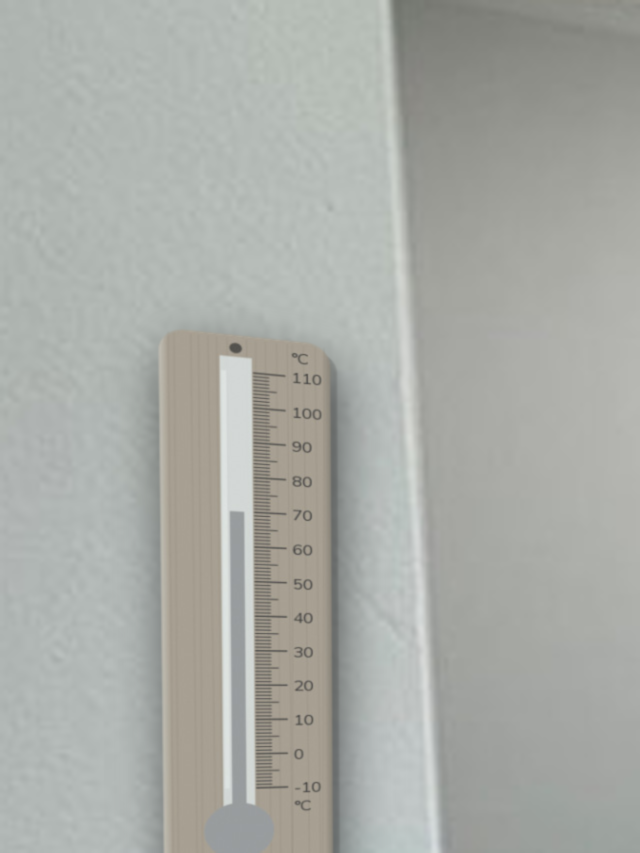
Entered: 70 °C
